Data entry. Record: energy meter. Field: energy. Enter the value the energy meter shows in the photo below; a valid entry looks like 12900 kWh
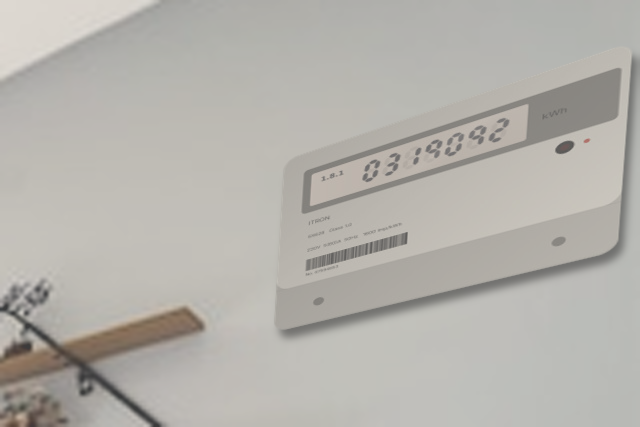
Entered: 319092 kWh
